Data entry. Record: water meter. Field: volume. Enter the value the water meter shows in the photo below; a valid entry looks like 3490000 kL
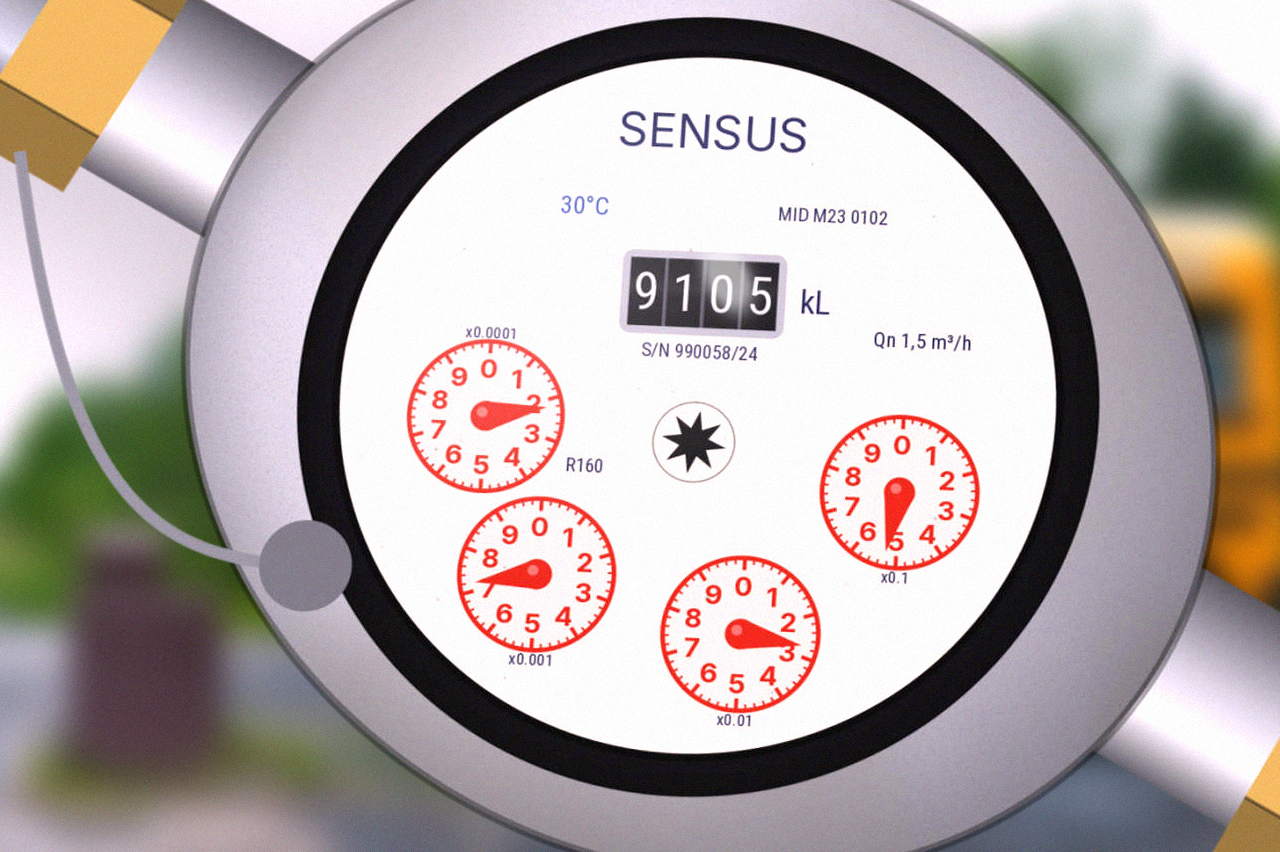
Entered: 9105.5272 kL
